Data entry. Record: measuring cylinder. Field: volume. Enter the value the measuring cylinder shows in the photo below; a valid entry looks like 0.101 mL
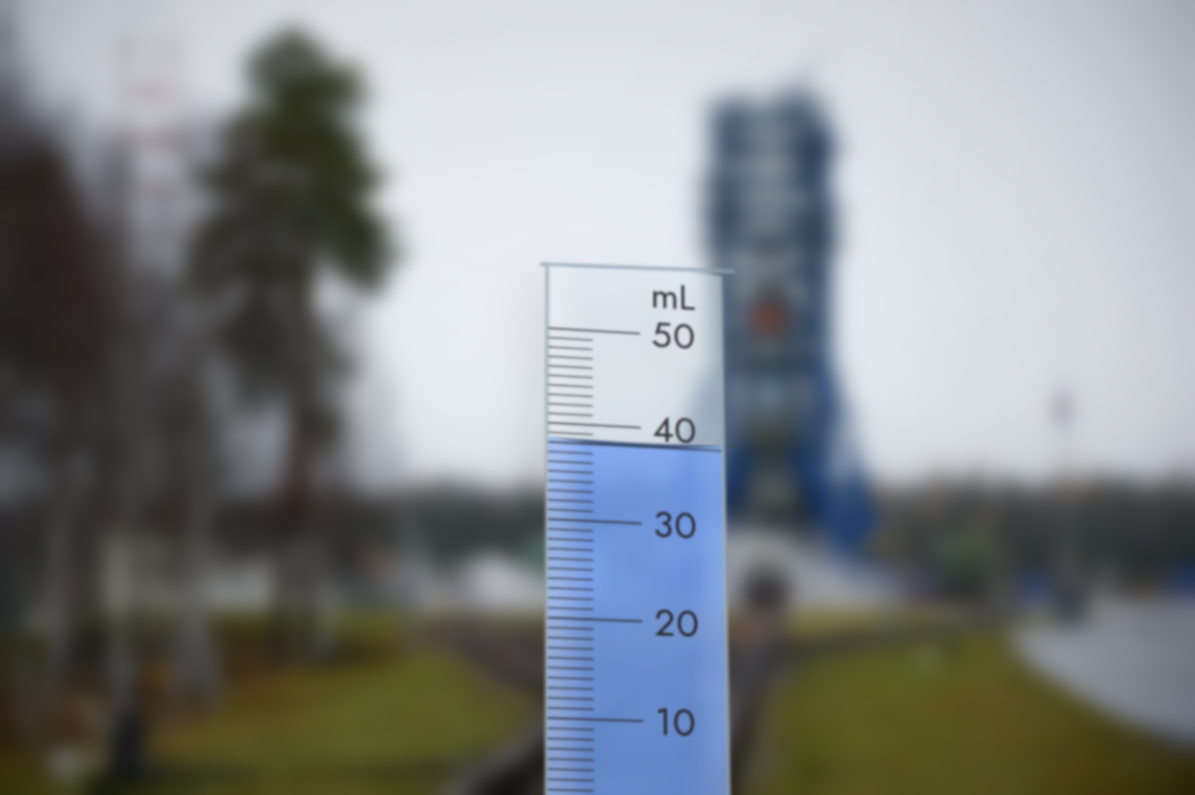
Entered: 38 mL
